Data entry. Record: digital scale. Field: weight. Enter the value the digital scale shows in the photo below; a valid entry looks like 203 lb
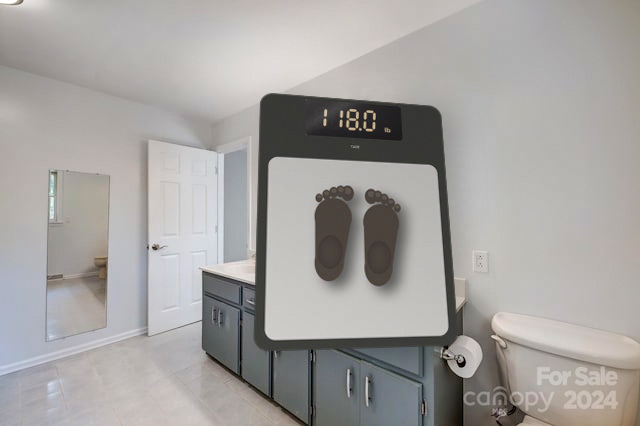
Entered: 118.0 lb
